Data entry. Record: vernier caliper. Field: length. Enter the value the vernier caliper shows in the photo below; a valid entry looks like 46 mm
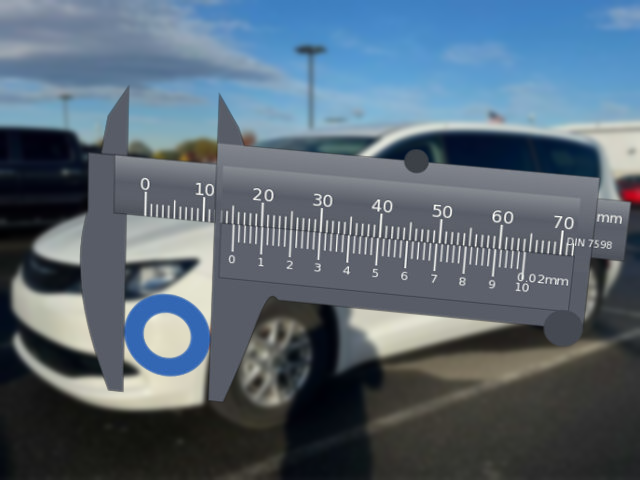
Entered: 15.2 mm
